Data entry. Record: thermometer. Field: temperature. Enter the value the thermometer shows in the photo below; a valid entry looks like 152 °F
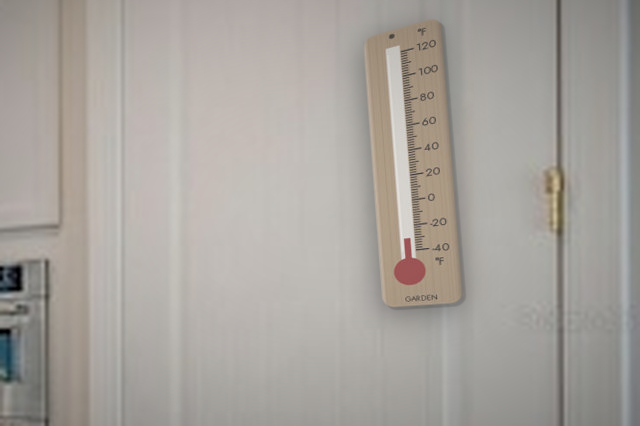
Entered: -30 °F
